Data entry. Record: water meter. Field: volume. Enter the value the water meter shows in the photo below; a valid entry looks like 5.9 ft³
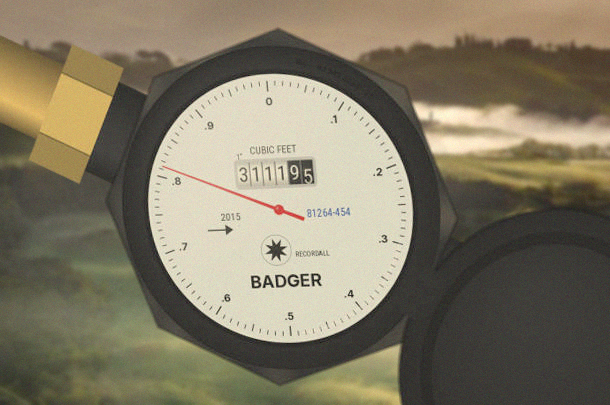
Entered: 311194.81 ft³
